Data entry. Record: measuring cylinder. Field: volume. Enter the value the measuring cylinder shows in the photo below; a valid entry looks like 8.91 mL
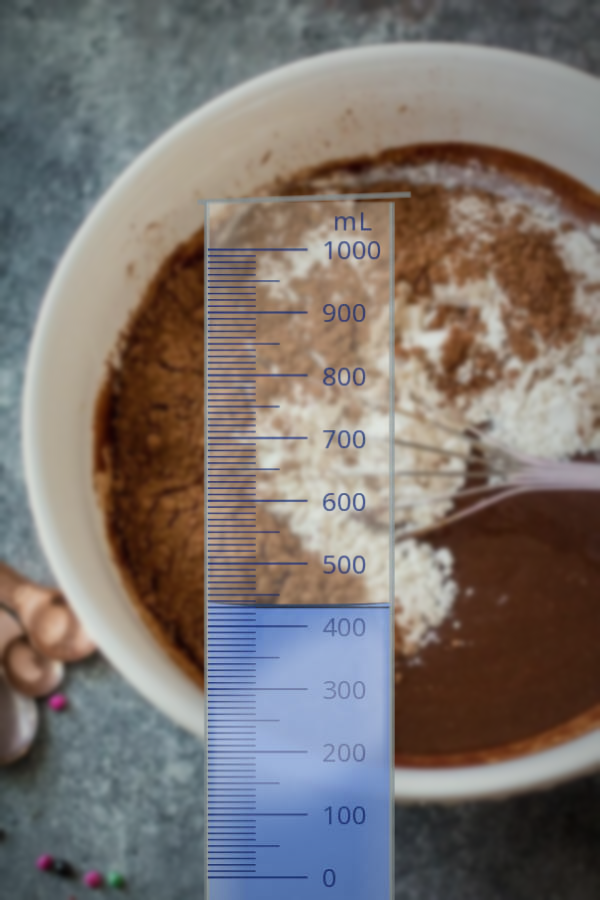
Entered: 430 mL
